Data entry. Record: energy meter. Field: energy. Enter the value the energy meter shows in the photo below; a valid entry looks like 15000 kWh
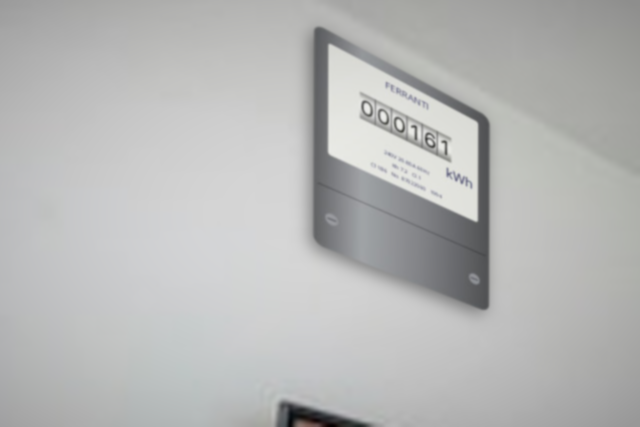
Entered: 161 kWh
